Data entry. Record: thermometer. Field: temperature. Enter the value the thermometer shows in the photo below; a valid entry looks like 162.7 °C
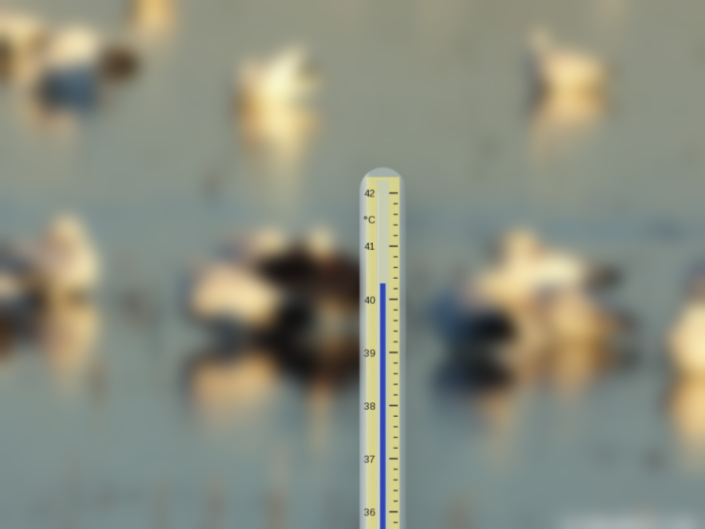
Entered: 40.3 °C
